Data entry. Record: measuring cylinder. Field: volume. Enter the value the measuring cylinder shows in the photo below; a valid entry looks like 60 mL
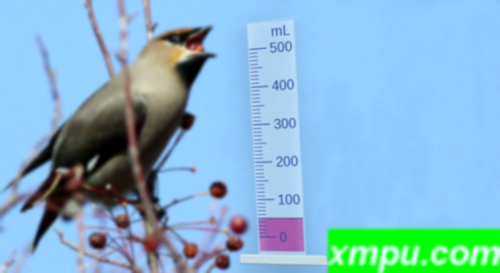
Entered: 50 mL
